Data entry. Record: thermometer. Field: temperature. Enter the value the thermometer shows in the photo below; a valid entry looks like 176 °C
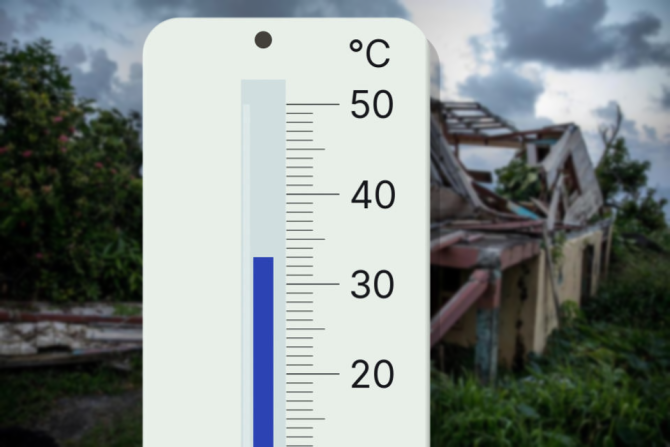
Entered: 33 °C
